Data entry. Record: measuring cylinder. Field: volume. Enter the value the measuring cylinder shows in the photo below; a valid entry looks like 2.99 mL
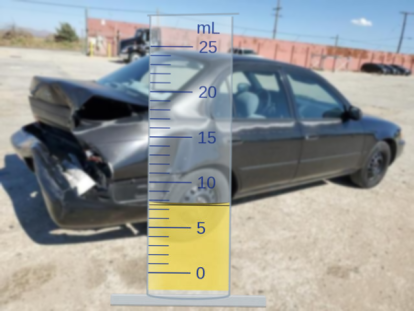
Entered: 7.5 mL
